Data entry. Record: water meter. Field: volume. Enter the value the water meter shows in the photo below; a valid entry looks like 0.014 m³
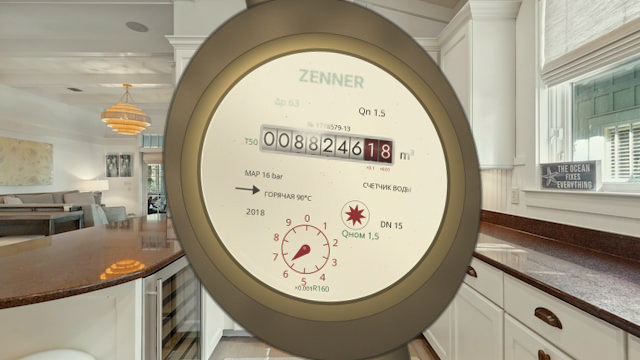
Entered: 88246.186 m³
